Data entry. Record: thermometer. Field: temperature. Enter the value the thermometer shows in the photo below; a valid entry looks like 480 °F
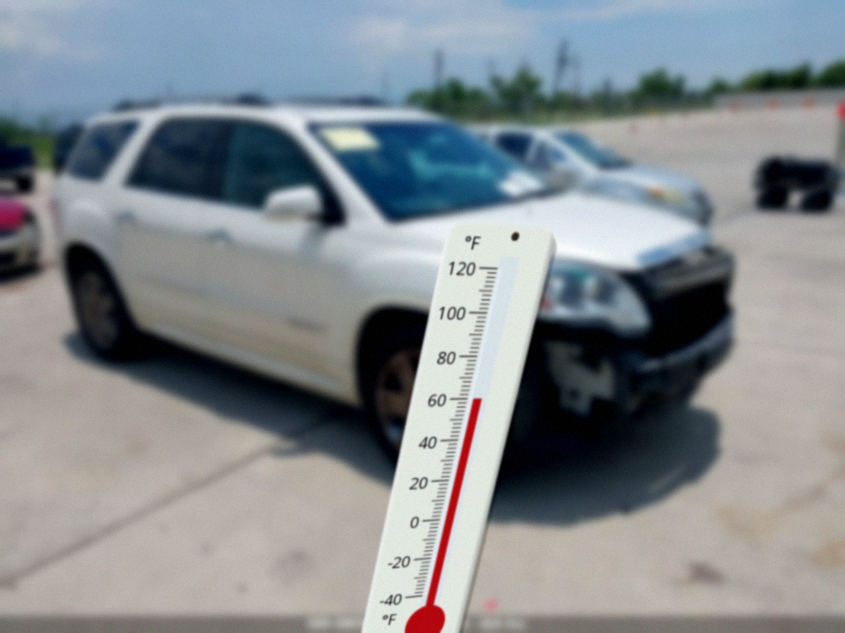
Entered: 60 °F
